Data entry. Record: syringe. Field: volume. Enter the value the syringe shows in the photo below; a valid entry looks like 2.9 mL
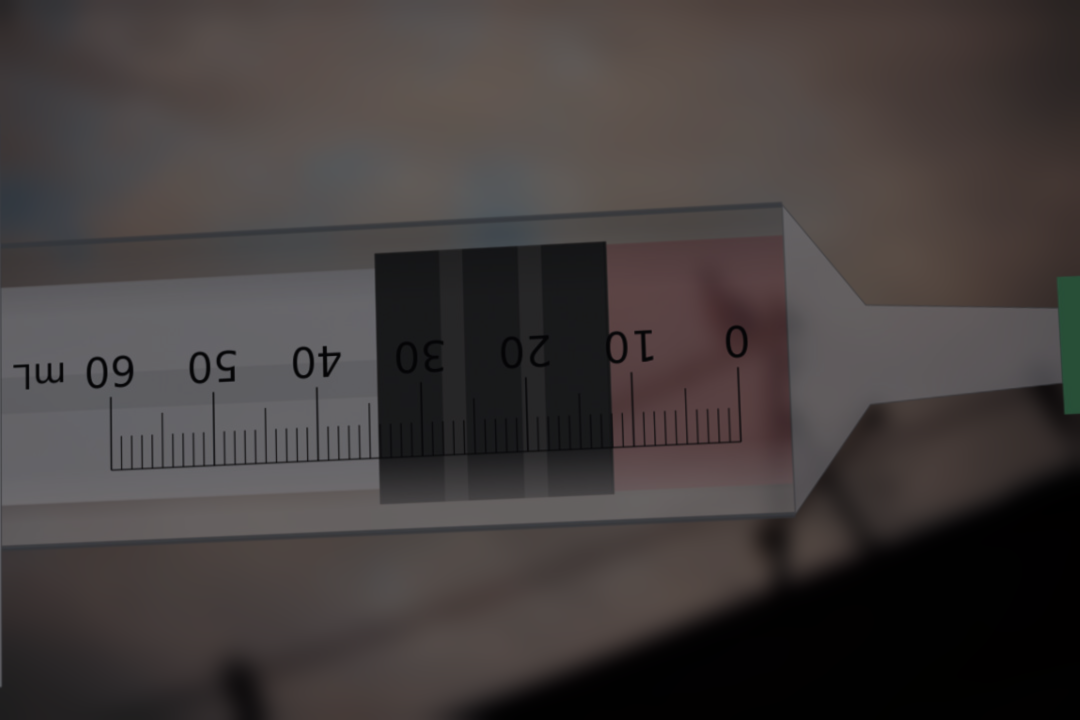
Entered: 12 mL
